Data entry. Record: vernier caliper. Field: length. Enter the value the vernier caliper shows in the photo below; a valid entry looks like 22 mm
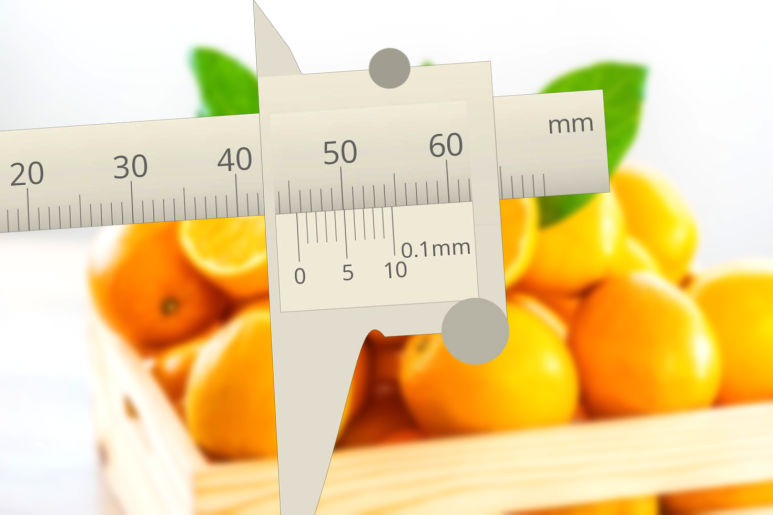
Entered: 45.6 mm
